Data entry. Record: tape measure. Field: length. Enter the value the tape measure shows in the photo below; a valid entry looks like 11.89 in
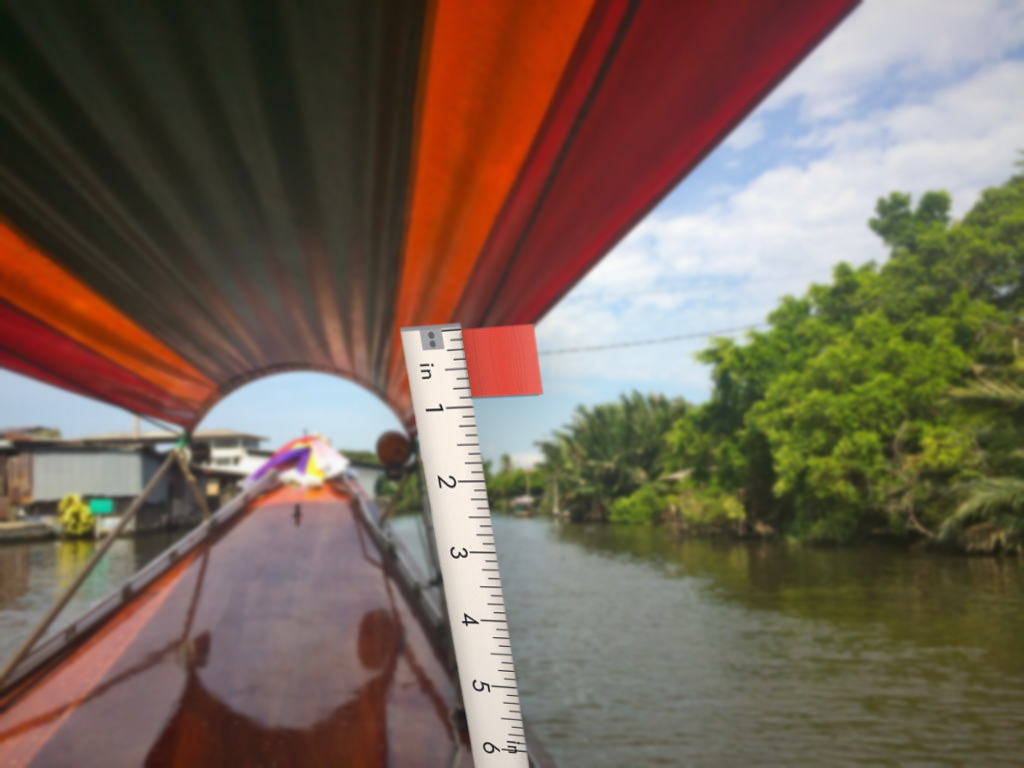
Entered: 0.875 in
